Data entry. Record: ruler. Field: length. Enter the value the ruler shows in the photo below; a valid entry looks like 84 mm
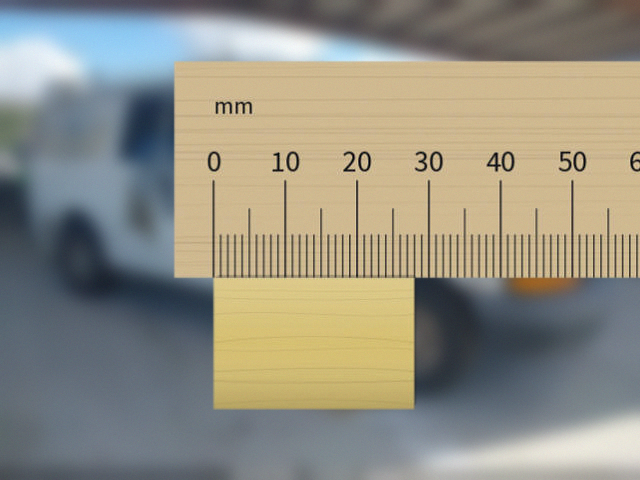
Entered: 28 mm
